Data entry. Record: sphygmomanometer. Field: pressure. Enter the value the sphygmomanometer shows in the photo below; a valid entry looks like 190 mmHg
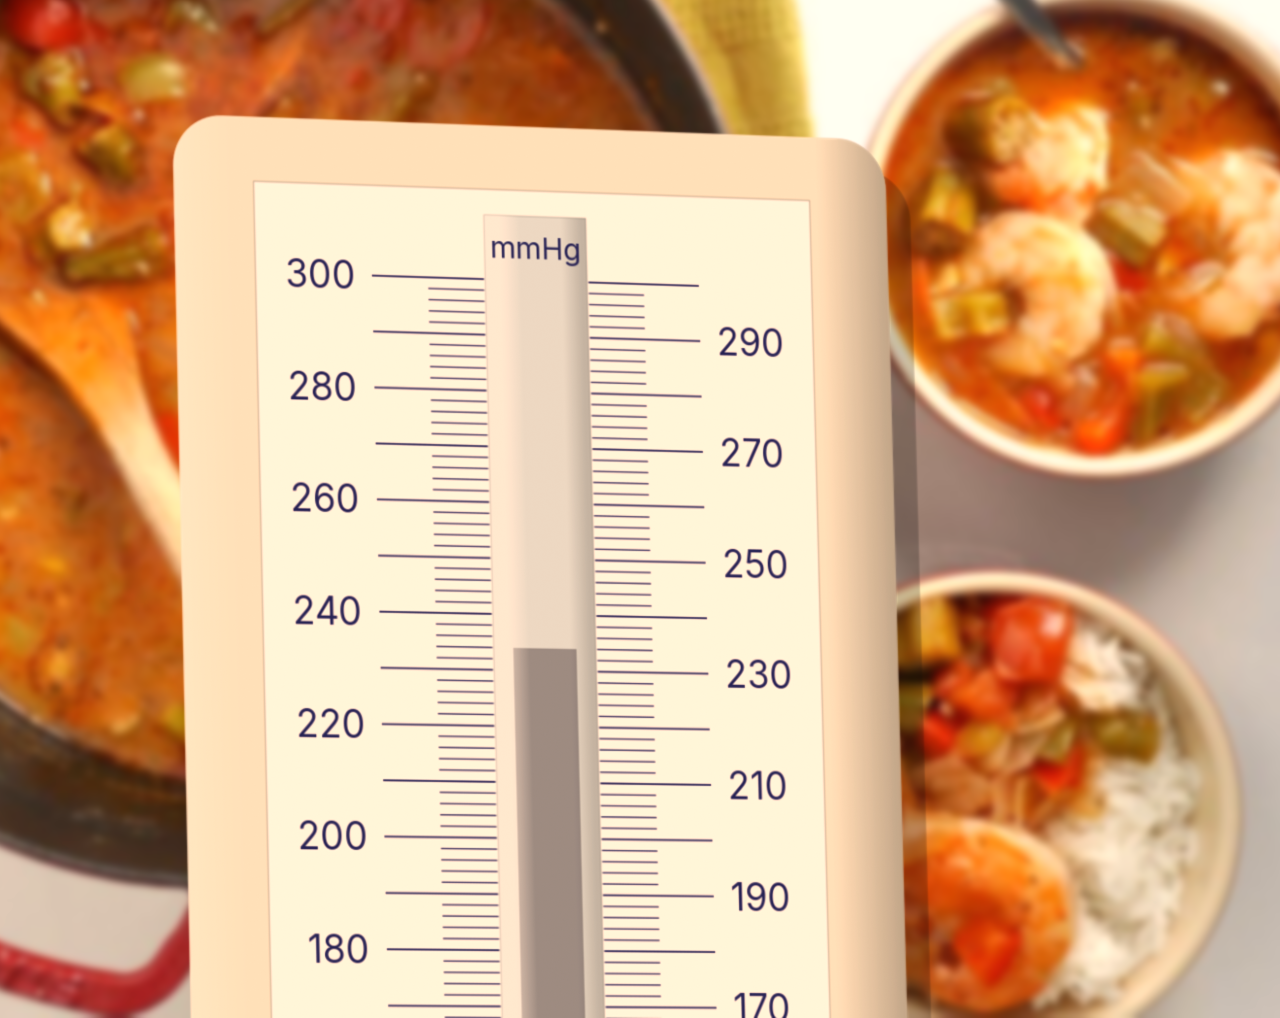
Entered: 234 mmHg
